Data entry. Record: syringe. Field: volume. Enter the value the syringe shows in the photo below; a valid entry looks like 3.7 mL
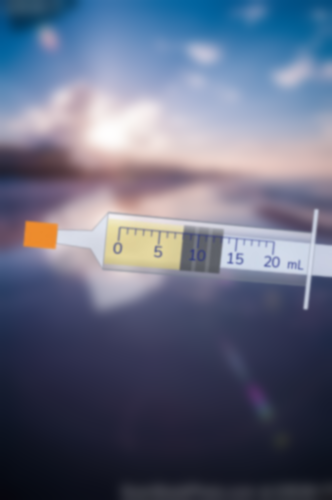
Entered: 8 mL
